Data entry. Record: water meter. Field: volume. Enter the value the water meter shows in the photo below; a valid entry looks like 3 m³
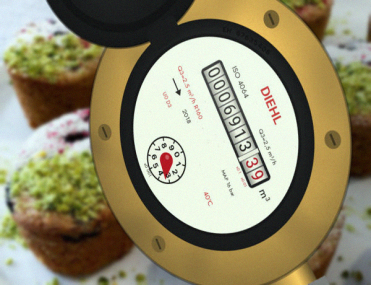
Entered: 6913.393 m³
